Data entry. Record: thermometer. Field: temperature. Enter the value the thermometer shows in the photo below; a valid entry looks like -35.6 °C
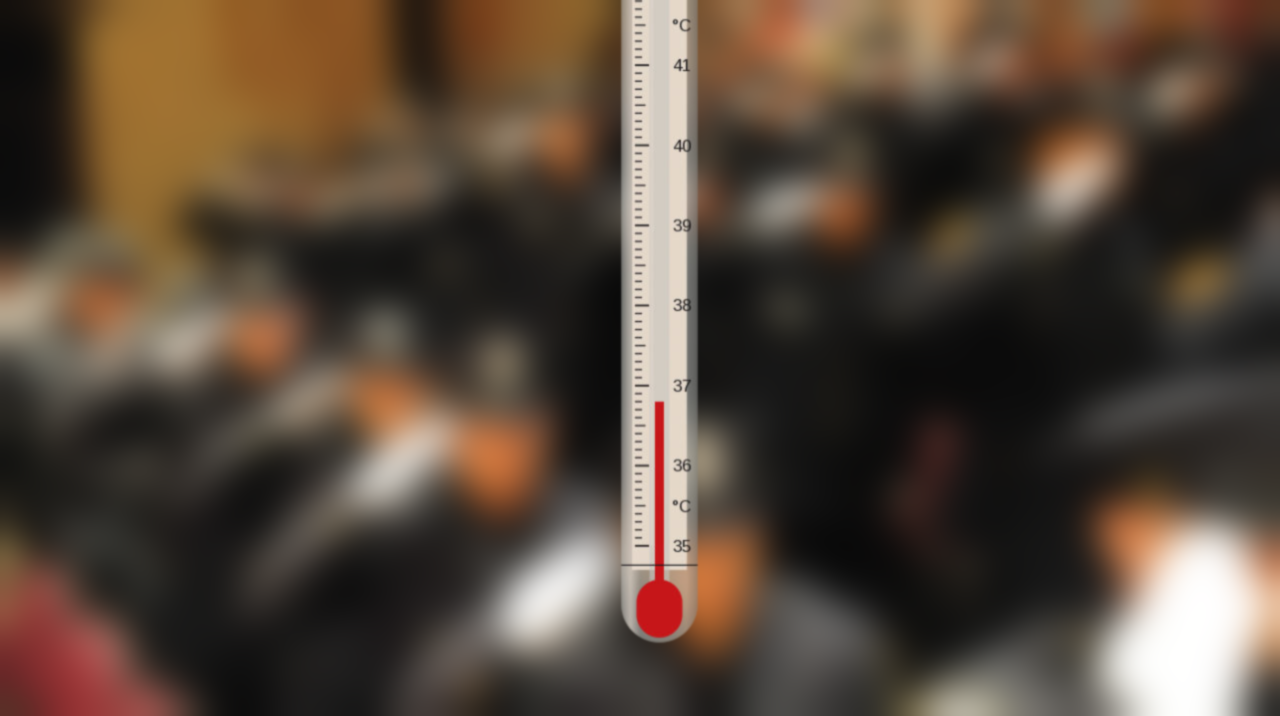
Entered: 36.8 °C
